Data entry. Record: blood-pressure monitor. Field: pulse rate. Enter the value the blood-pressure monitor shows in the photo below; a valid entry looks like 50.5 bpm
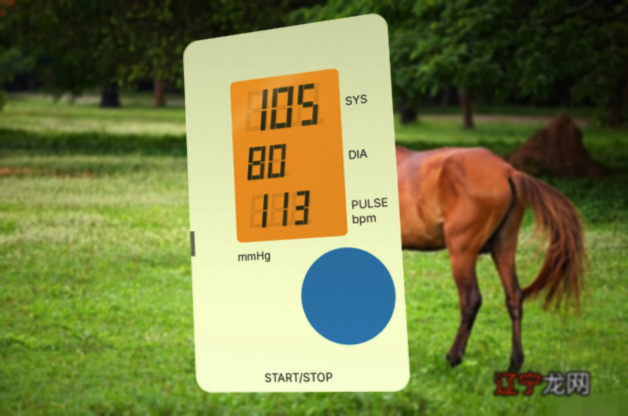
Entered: 113 bpm
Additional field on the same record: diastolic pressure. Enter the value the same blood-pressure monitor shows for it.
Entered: 80 mmHg
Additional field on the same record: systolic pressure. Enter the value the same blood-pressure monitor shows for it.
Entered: 105 mmHg
